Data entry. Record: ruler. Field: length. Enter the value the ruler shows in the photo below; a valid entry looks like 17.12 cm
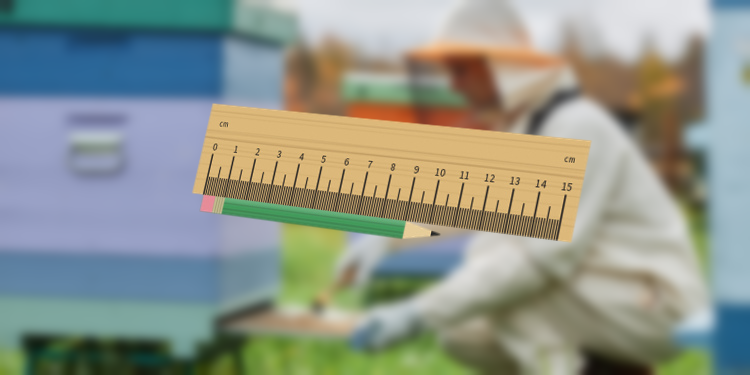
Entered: 10.5 cm
